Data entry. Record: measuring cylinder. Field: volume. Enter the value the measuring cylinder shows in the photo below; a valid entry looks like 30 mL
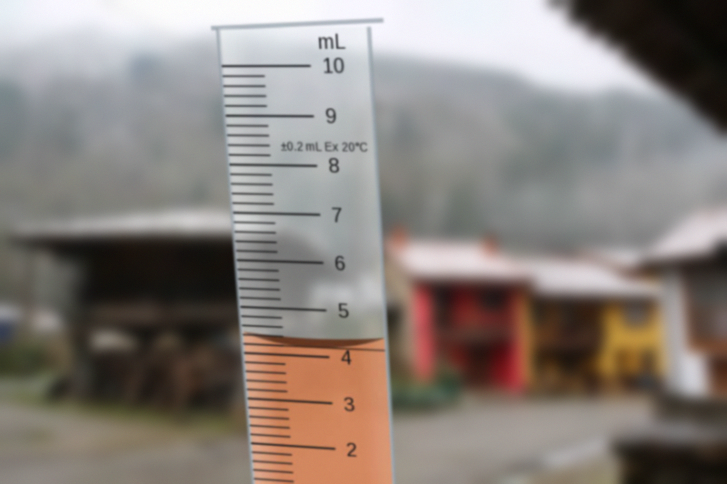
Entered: 4.2 mL
